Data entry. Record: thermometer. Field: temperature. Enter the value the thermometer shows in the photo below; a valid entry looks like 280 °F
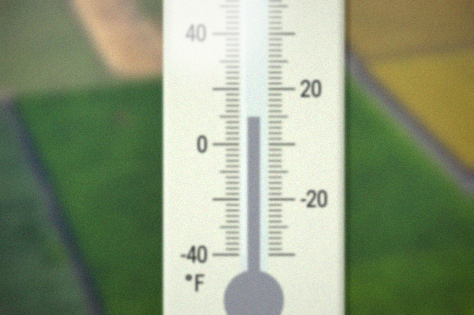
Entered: 10 °F
